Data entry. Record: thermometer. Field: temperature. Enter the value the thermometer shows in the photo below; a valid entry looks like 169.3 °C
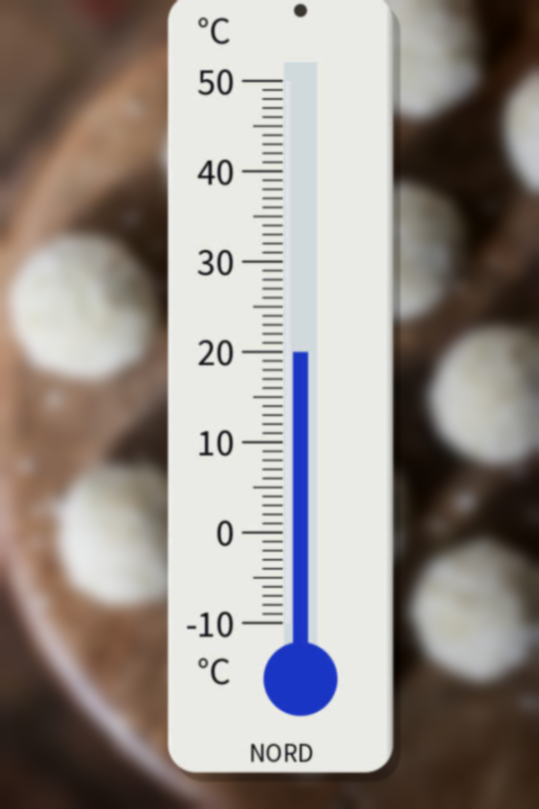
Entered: 20 °C
